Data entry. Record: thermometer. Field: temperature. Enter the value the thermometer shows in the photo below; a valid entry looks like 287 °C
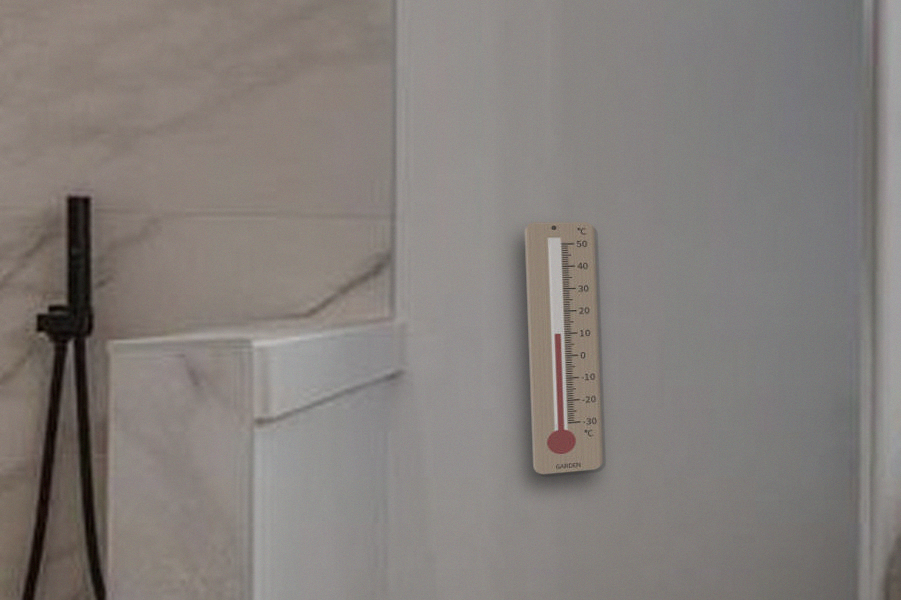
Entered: 10 °C
